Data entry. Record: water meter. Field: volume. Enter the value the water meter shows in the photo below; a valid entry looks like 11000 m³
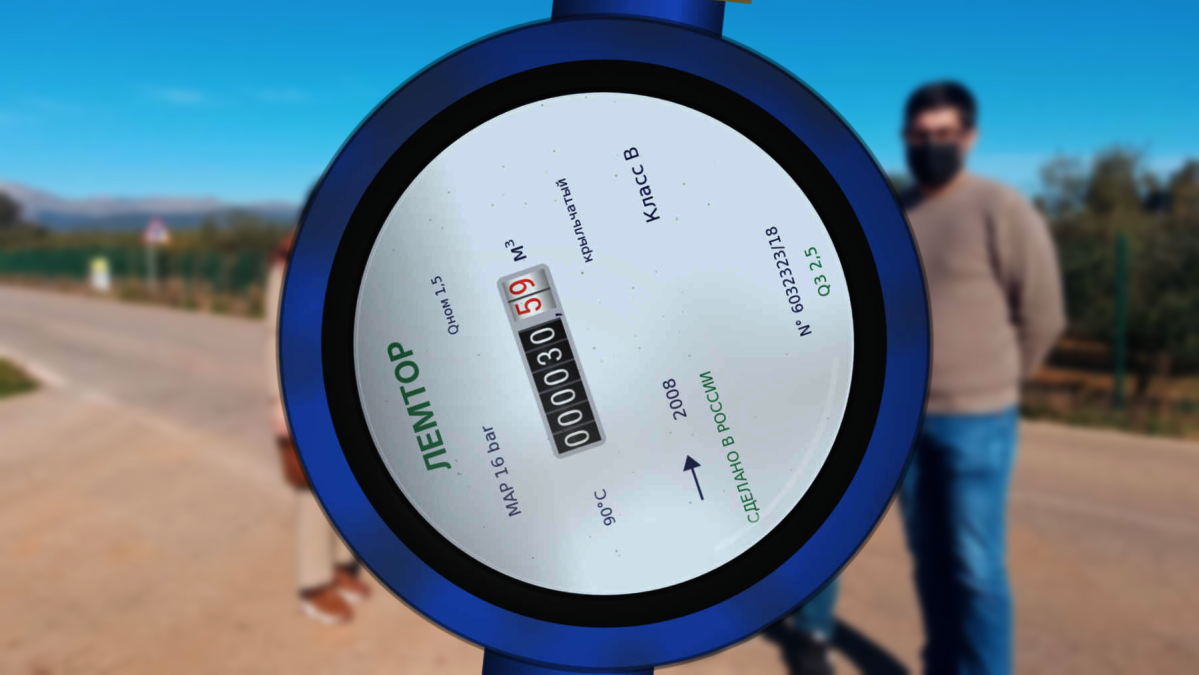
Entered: 30.59 m³
